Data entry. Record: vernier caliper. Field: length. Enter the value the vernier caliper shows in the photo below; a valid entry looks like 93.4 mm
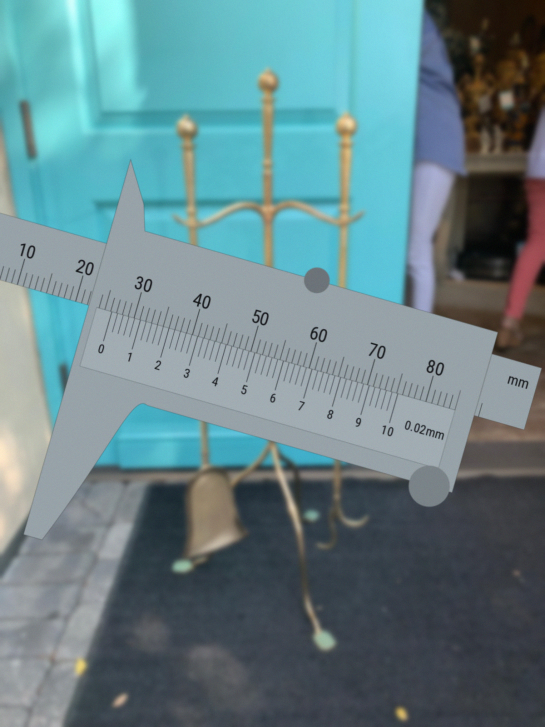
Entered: 26.2 mm
